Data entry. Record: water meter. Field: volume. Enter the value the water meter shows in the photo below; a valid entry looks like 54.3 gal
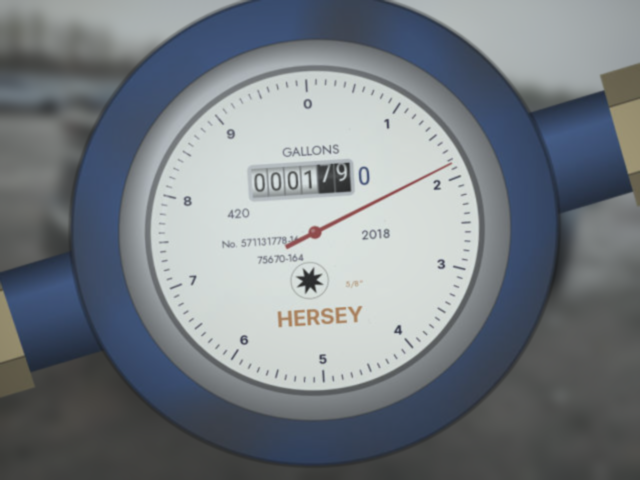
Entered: 1791.8 gal
